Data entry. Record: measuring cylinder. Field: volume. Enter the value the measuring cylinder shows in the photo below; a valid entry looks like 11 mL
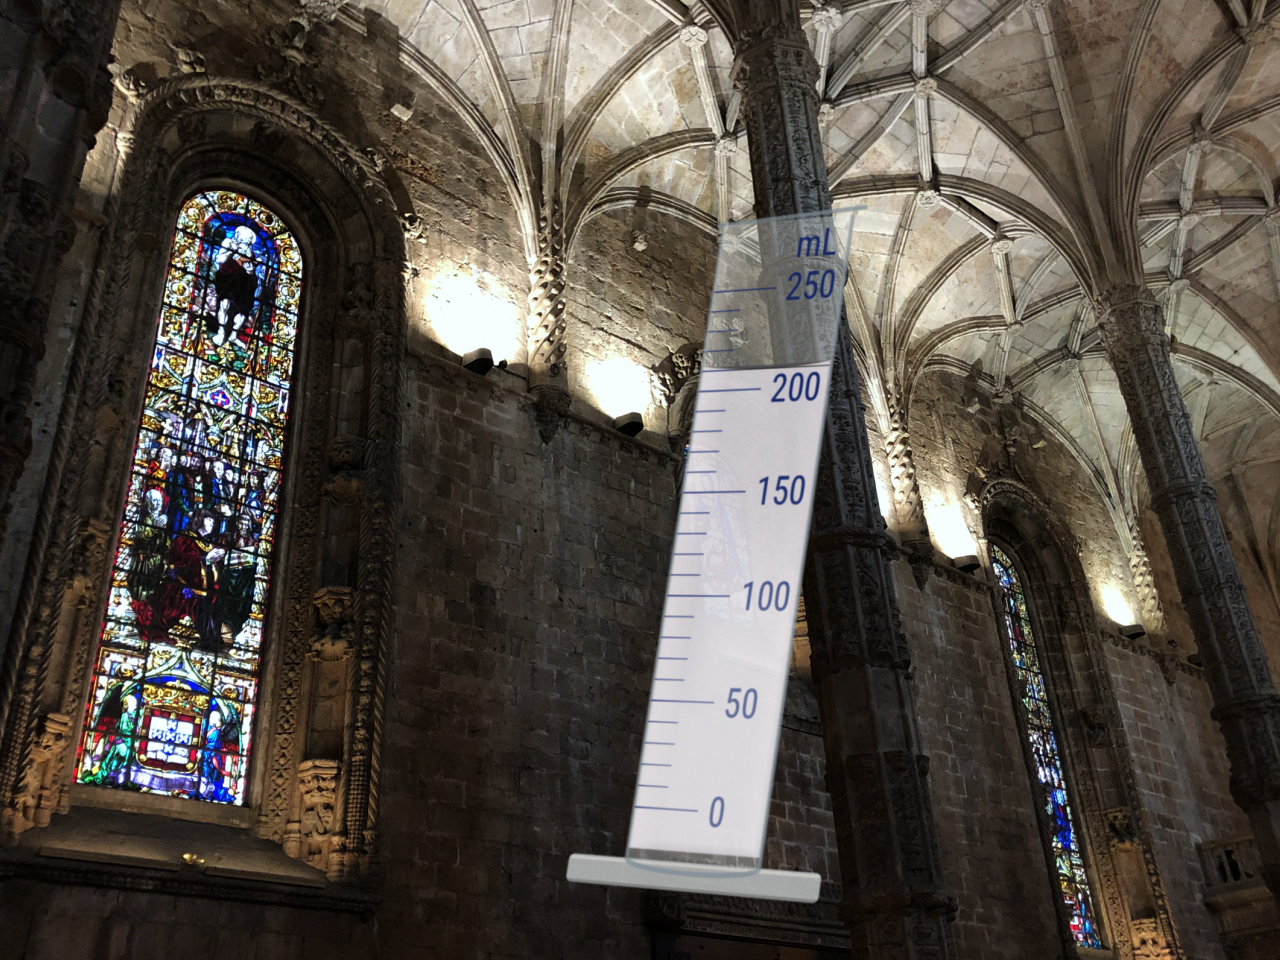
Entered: 210 mL
